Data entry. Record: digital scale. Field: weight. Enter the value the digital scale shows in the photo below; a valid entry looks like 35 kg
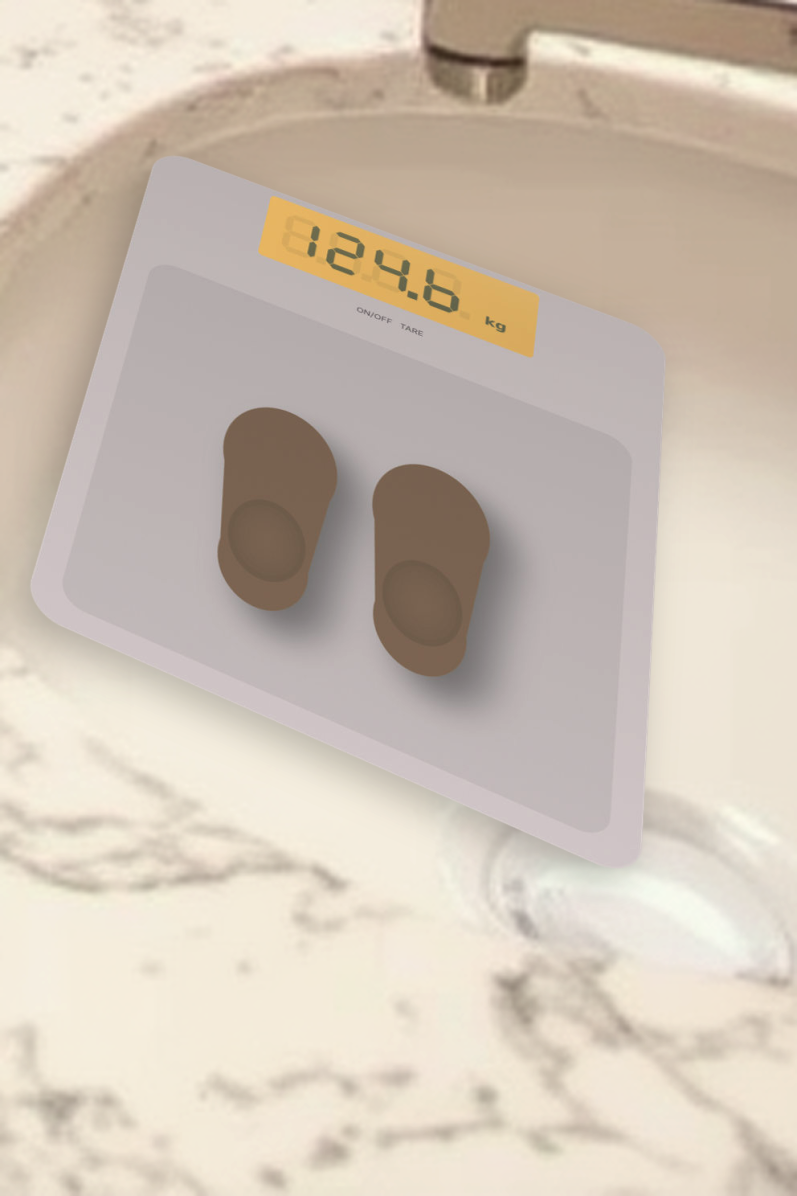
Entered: 124.6 kg
